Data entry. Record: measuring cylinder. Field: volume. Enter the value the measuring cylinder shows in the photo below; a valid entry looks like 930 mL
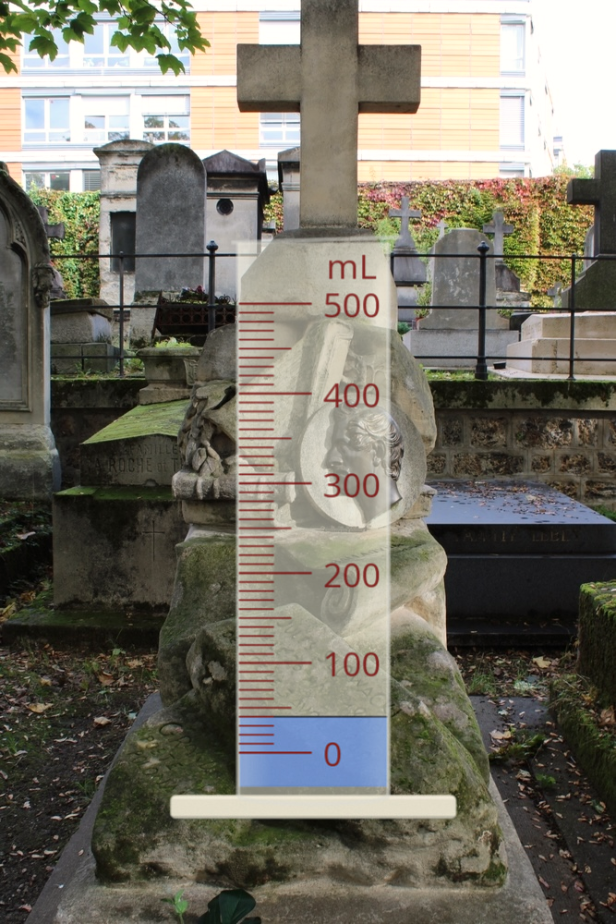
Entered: 40 mL
